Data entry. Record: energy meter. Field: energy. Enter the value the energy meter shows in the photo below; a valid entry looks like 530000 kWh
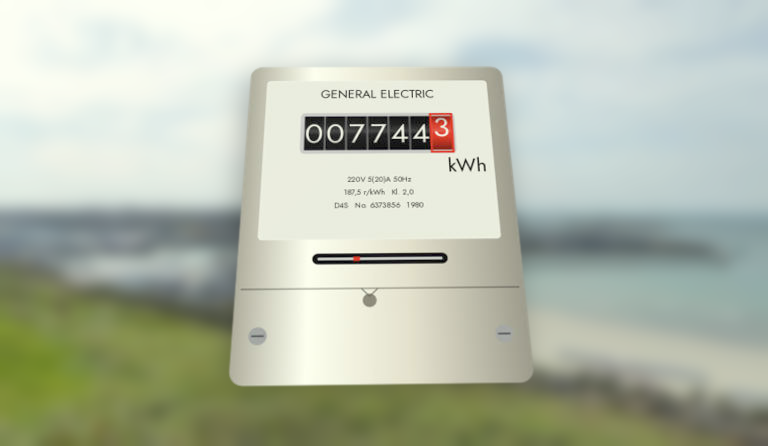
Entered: 7744.3 kWh
